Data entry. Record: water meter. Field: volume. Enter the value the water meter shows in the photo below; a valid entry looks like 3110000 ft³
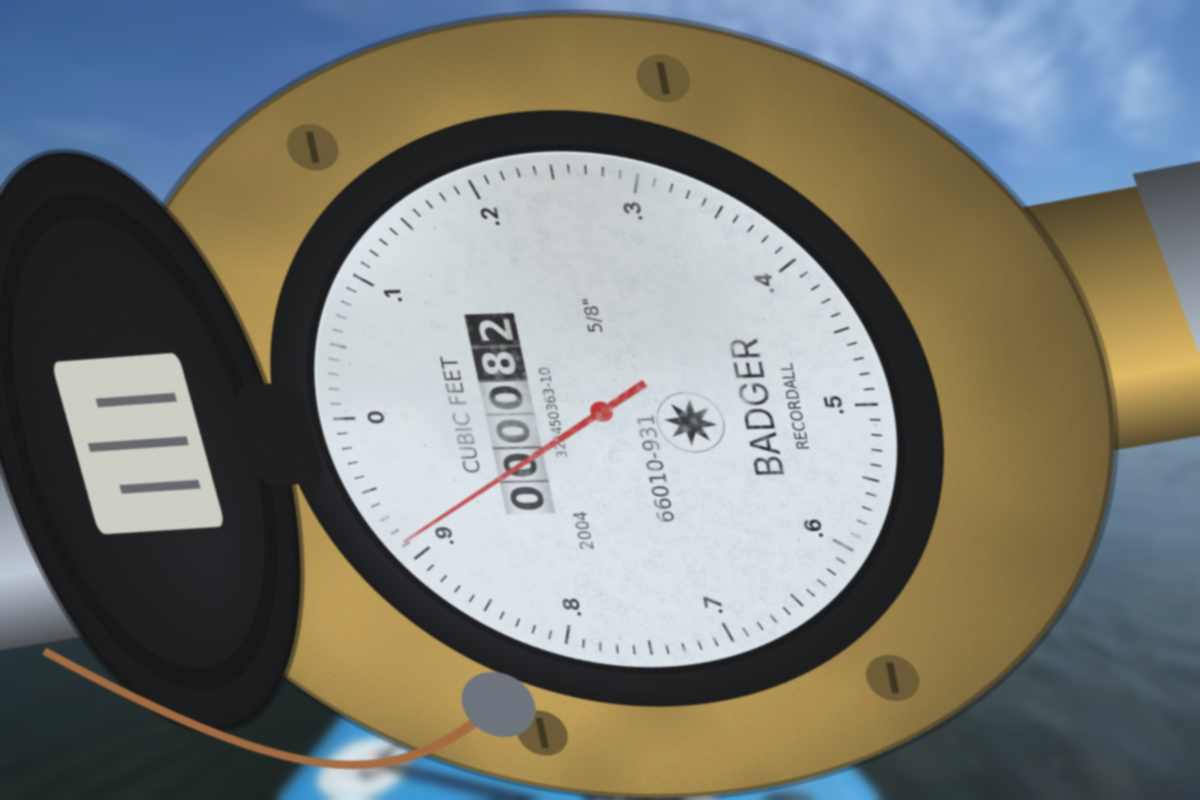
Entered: 81.91 ft³
